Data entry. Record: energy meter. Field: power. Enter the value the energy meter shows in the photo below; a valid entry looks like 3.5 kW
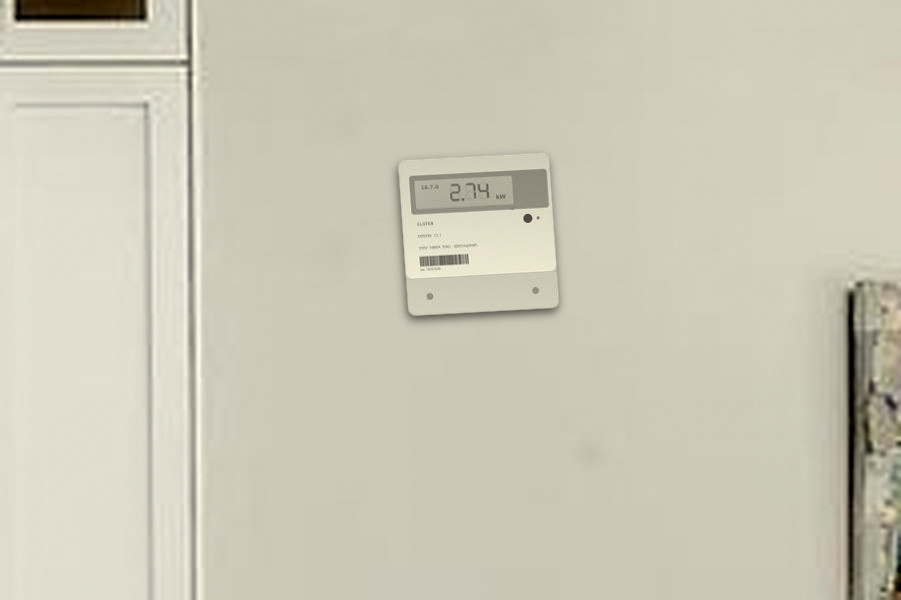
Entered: 2.74 kW
